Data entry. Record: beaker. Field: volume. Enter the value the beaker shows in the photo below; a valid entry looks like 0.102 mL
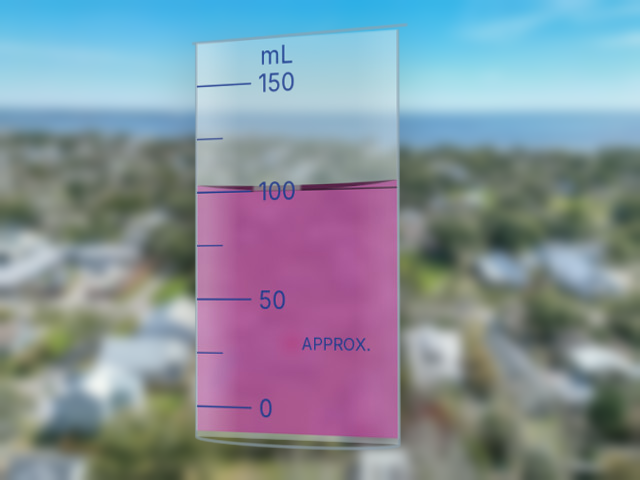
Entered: 100 mL
